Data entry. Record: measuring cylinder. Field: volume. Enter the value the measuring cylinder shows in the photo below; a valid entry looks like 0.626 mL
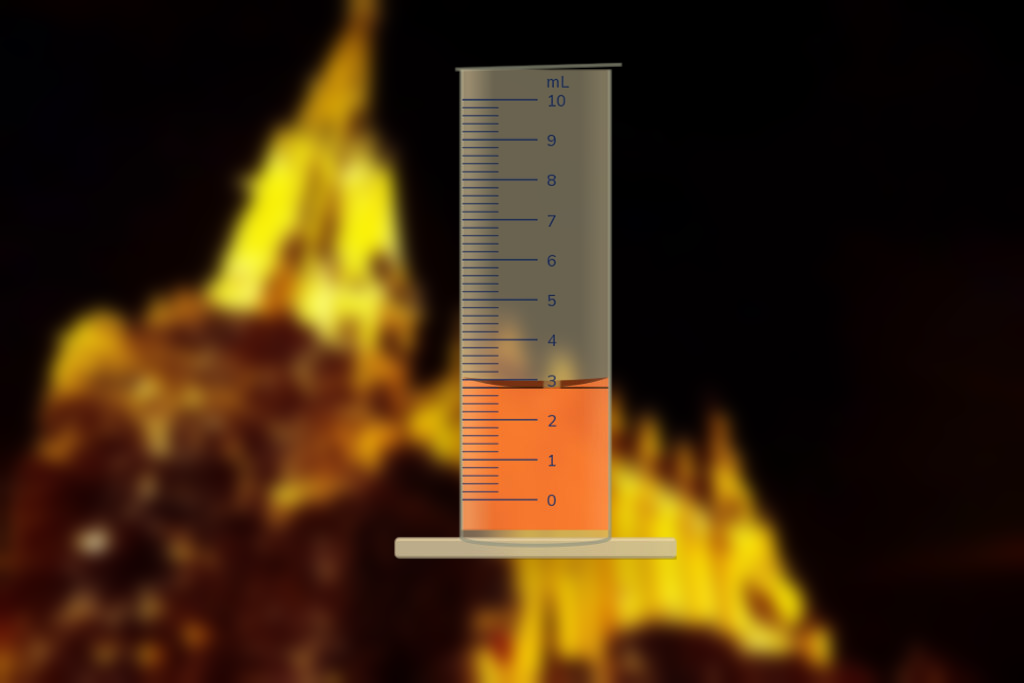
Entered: 2.8 mL
